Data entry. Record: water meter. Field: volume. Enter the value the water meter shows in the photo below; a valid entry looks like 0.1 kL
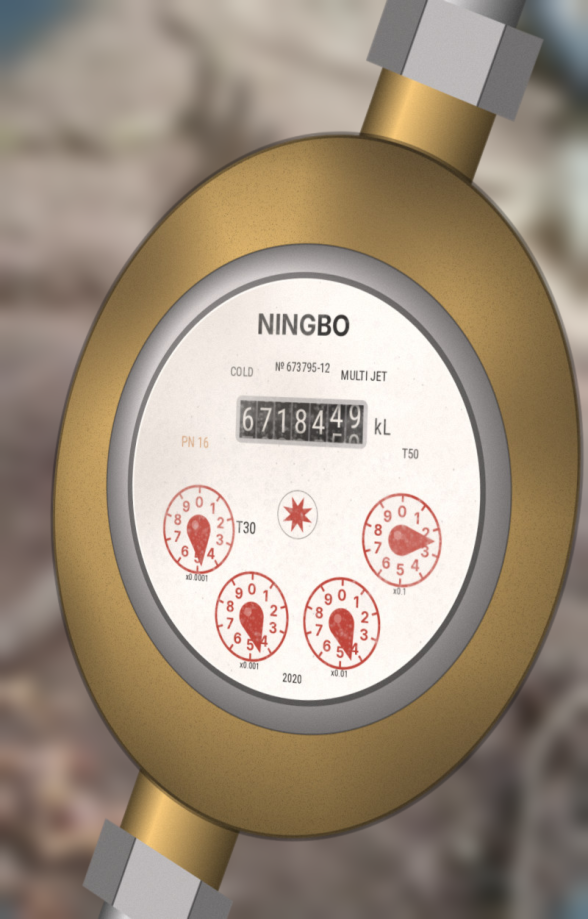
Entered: 6718449.2444 kL
